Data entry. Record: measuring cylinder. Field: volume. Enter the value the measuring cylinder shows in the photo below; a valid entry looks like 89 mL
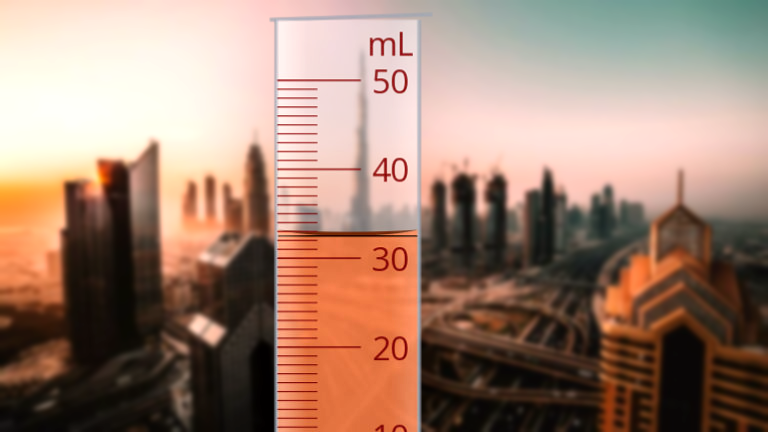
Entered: 32.5 mL
